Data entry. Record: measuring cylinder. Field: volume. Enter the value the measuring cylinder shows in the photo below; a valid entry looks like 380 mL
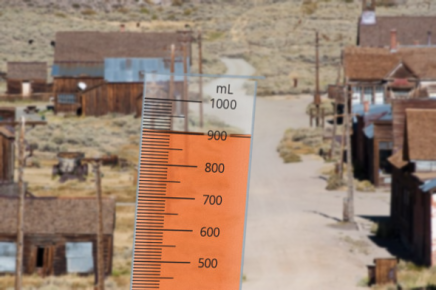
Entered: 900 mL
